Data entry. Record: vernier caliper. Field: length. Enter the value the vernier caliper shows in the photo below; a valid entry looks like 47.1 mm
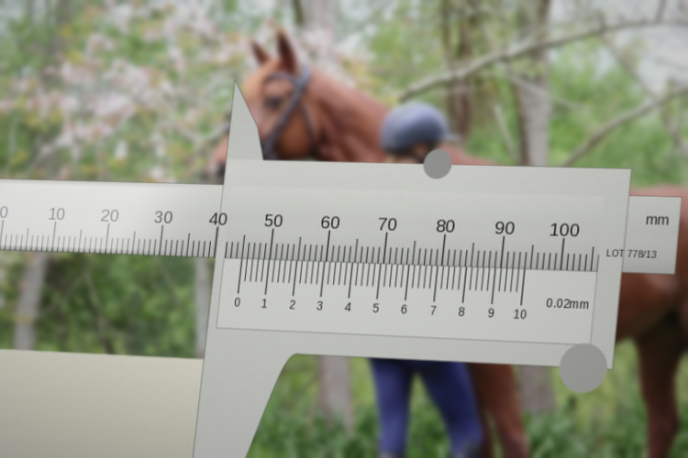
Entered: 45.0 mm
